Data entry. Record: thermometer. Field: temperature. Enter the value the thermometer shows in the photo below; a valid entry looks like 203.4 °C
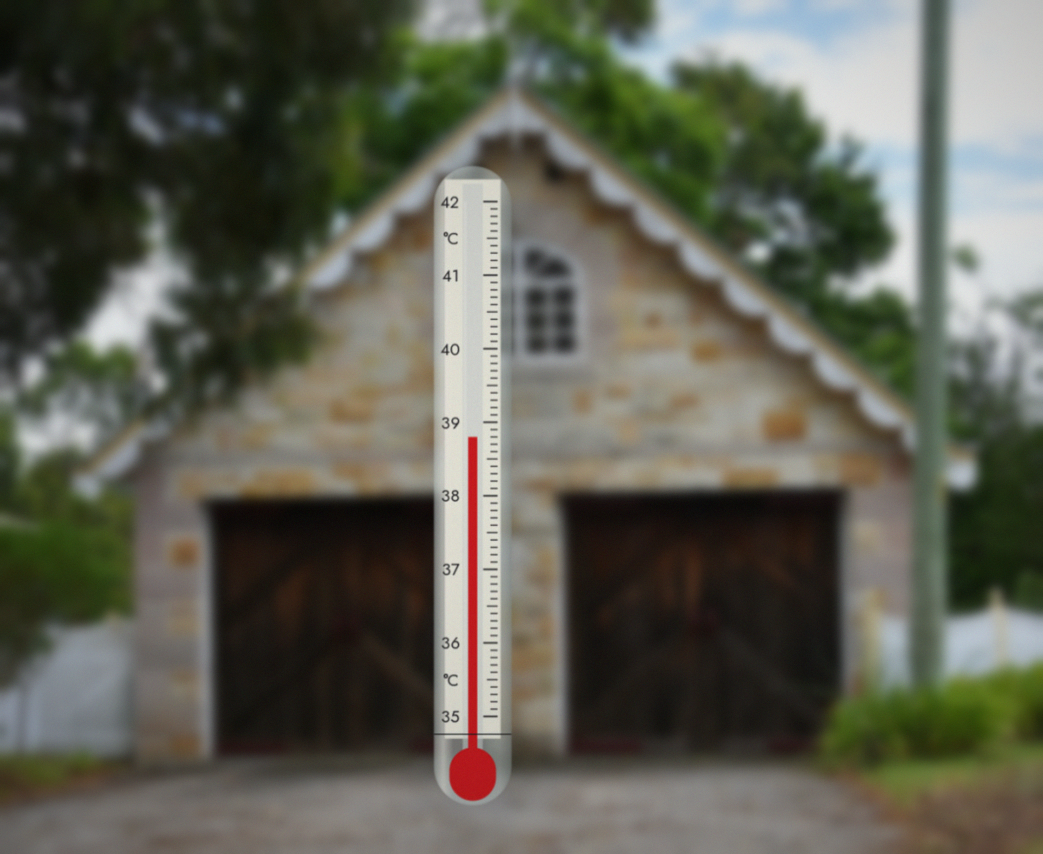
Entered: 38.8 °C
